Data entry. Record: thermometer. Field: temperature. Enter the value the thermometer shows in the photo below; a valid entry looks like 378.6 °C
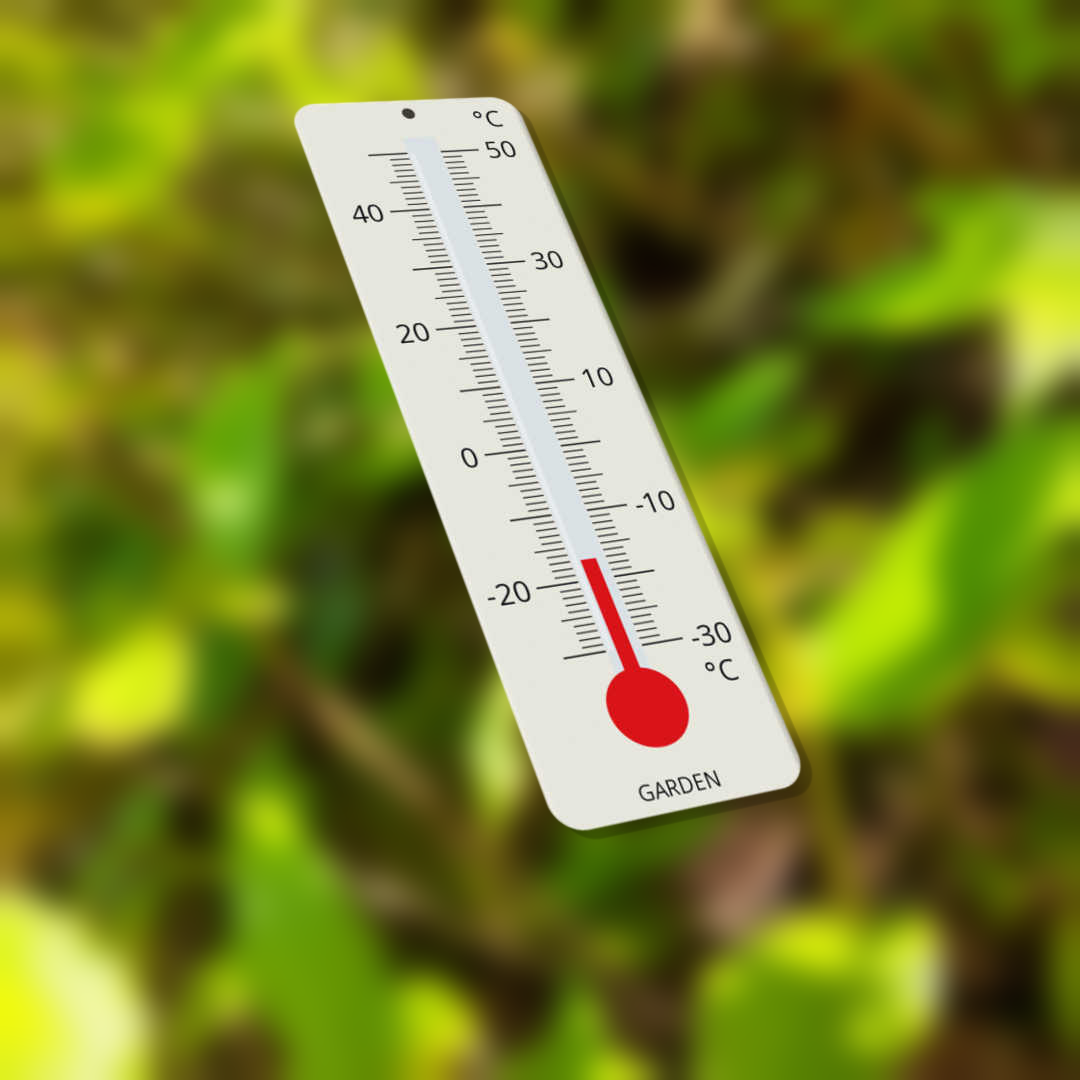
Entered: -17 °C
